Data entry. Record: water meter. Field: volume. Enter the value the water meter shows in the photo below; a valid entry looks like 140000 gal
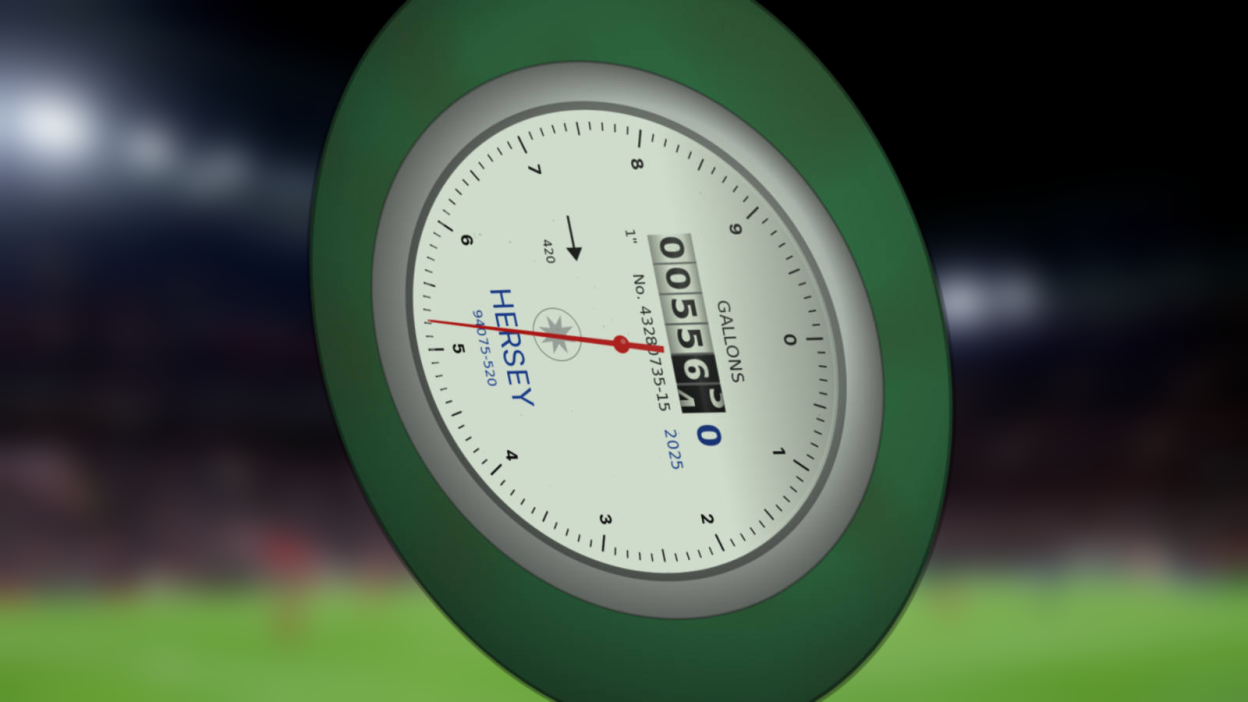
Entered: 55635.2 gal
